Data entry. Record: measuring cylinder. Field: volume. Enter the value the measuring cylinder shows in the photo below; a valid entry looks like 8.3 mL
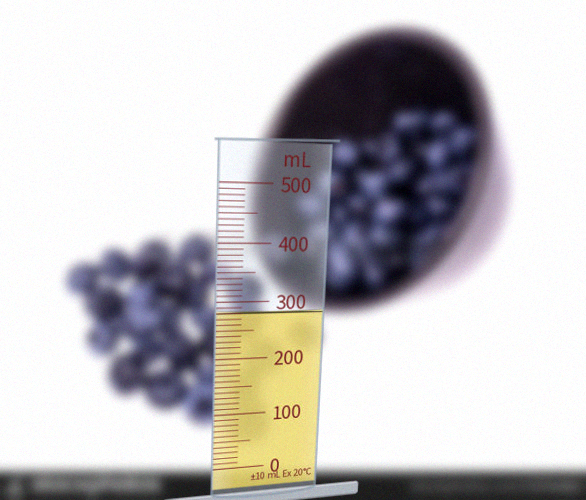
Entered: 280 mL
